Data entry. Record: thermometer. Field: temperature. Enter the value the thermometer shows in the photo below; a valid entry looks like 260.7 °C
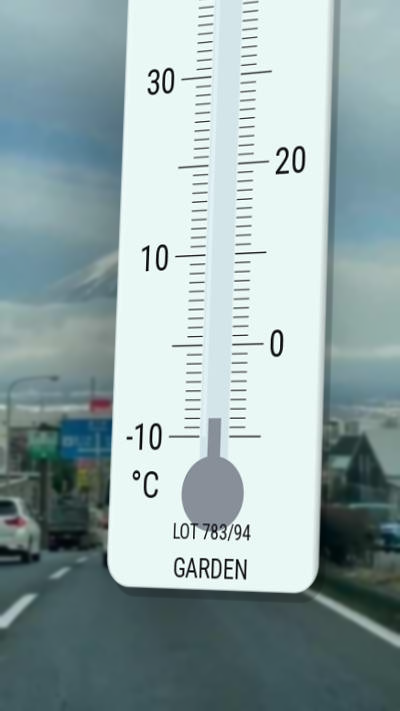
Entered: -8 °C
